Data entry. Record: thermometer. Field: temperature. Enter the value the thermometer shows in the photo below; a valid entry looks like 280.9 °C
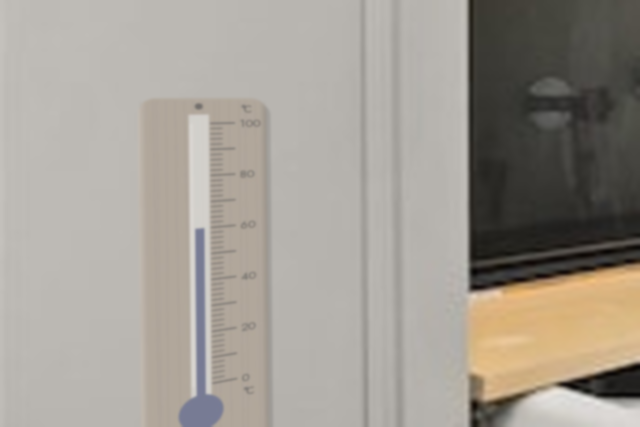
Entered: 60 °C
